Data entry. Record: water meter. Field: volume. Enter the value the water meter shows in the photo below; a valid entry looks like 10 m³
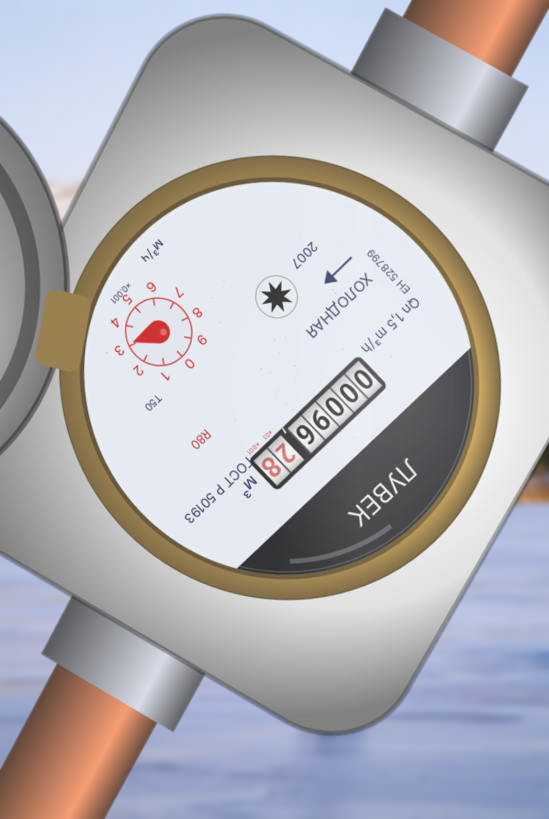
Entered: 96.283 m³
